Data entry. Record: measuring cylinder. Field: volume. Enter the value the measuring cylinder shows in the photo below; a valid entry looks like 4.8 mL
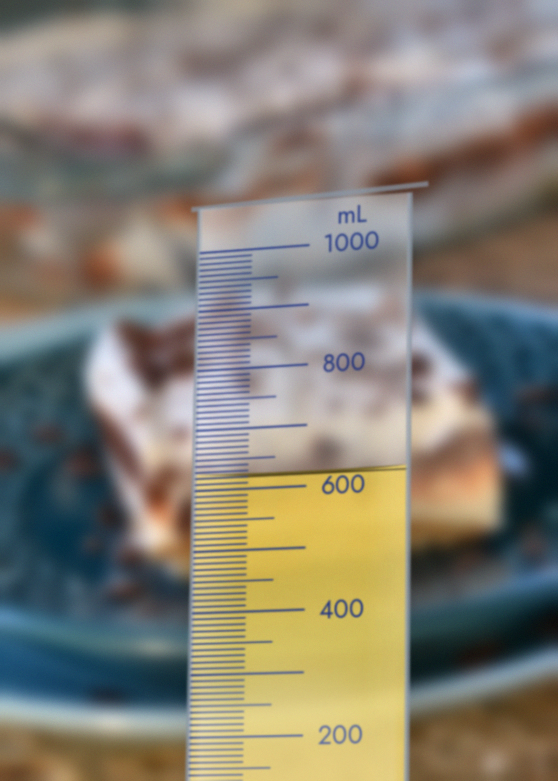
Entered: 620 mL
